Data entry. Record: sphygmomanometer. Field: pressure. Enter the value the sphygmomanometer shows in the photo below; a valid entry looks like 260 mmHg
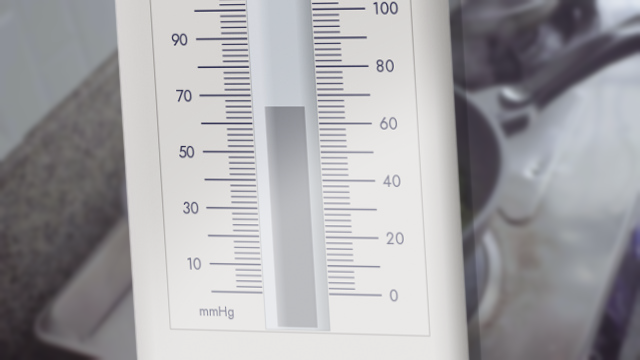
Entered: 66 mmHg
